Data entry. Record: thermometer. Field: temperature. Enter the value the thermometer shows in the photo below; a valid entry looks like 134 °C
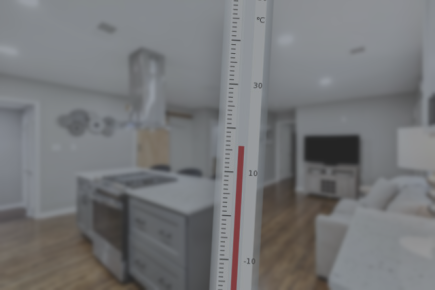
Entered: 16 °C
